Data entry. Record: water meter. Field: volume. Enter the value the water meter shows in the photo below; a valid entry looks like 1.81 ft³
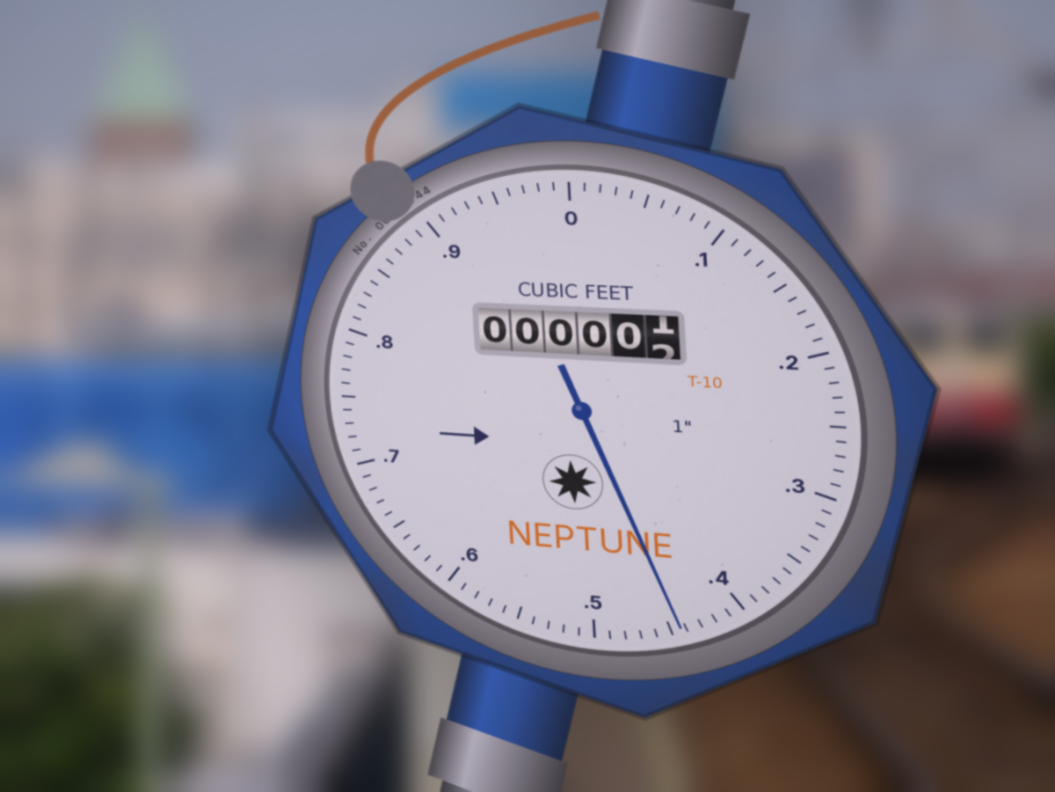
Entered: 1.44 ft³
